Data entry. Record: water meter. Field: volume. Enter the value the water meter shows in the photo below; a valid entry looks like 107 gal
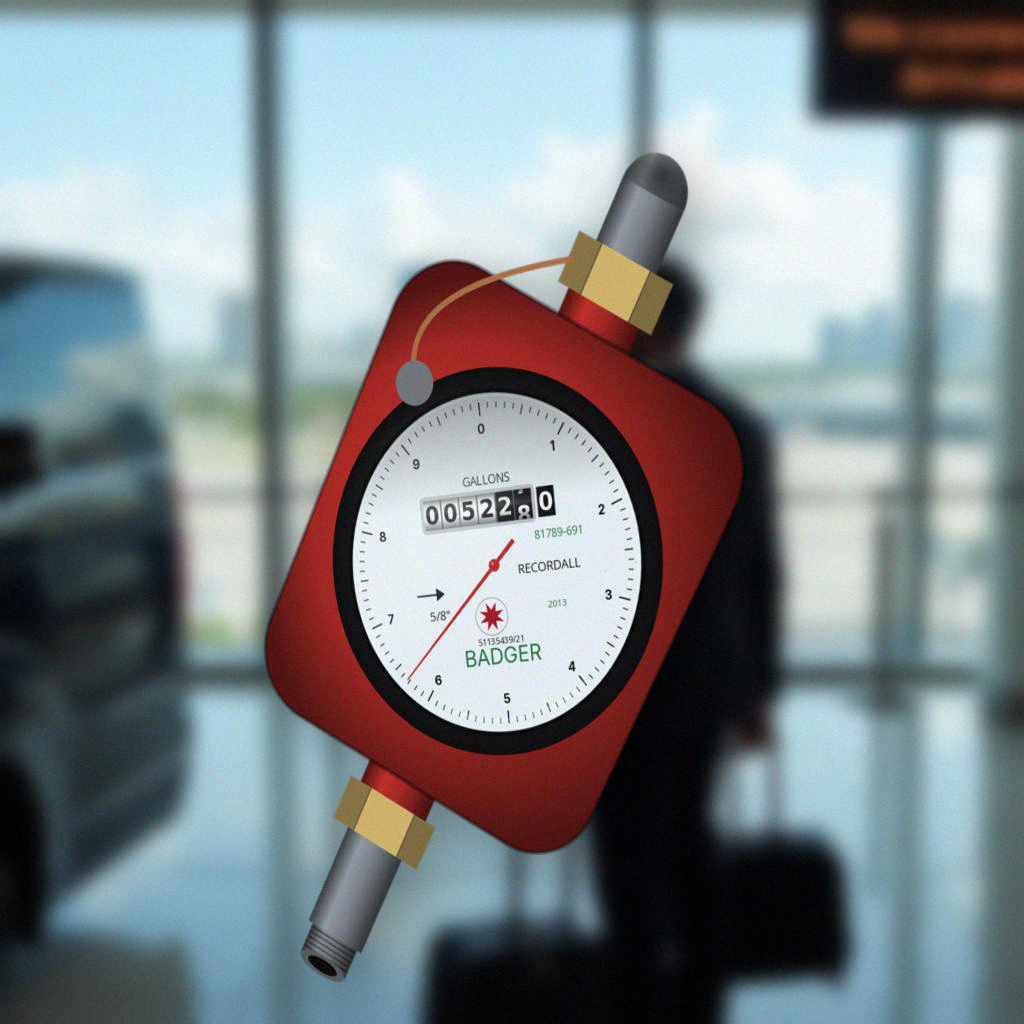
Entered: 52276.3 gal
